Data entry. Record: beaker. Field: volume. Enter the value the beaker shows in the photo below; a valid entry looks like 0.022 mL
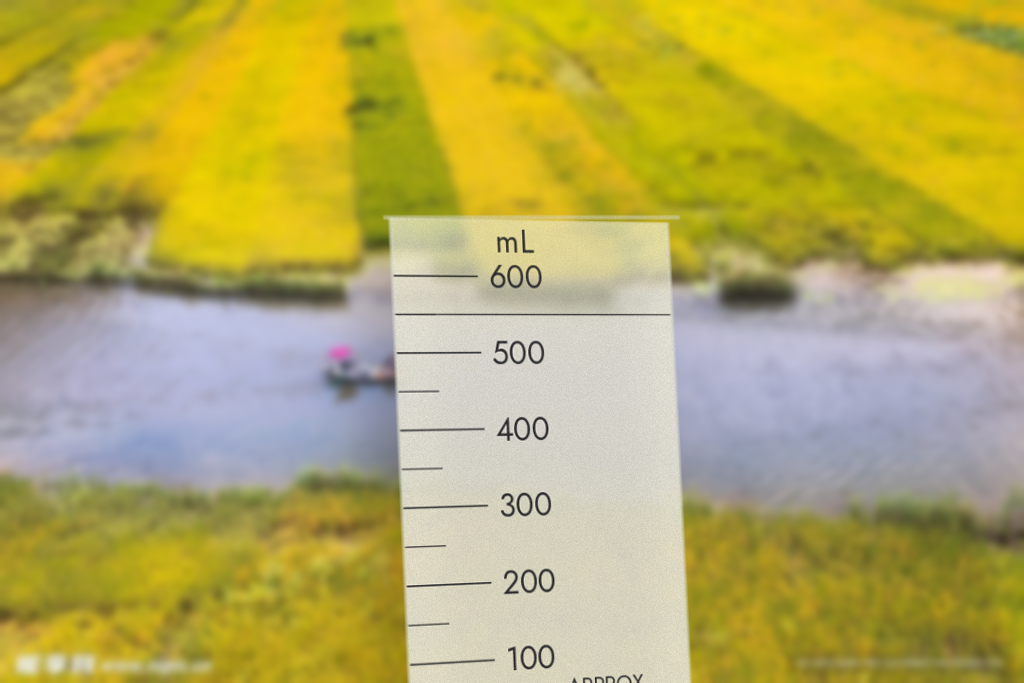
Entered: 550 mL
